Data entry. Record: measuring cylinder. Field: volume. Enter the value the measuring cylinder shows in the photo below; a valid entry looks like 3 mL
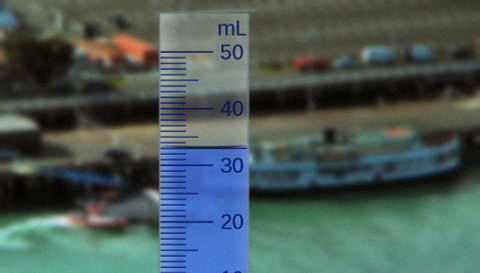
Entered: 33 mL
